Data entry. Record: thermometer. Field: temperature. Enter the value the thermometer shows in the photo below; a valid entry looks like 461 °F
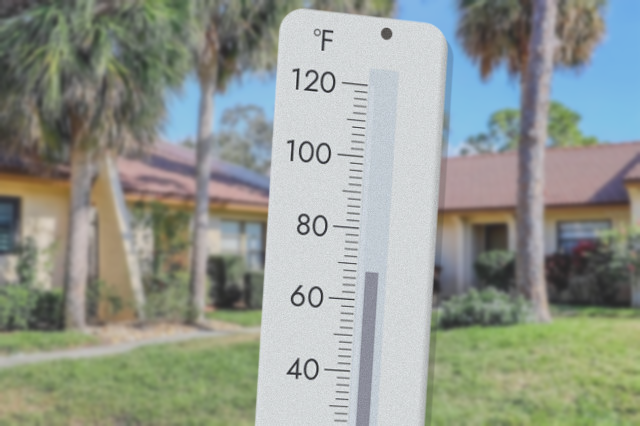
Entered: 68 °F
